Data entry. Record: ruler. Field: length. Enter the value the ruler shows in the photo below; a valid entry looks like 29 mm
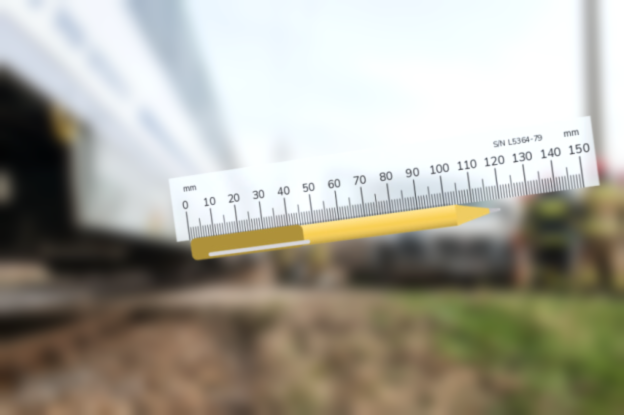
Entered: 120 mm
